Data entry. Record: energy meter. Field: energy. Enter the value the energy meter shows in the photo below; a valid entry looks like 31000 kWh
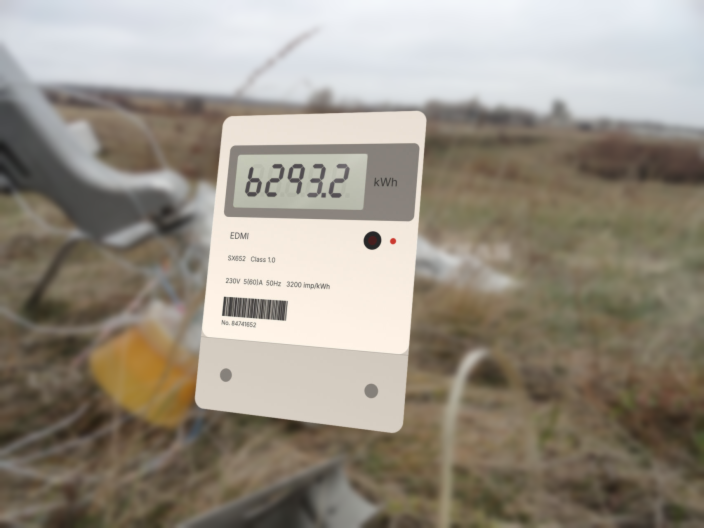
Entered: 6293.2 kWh
